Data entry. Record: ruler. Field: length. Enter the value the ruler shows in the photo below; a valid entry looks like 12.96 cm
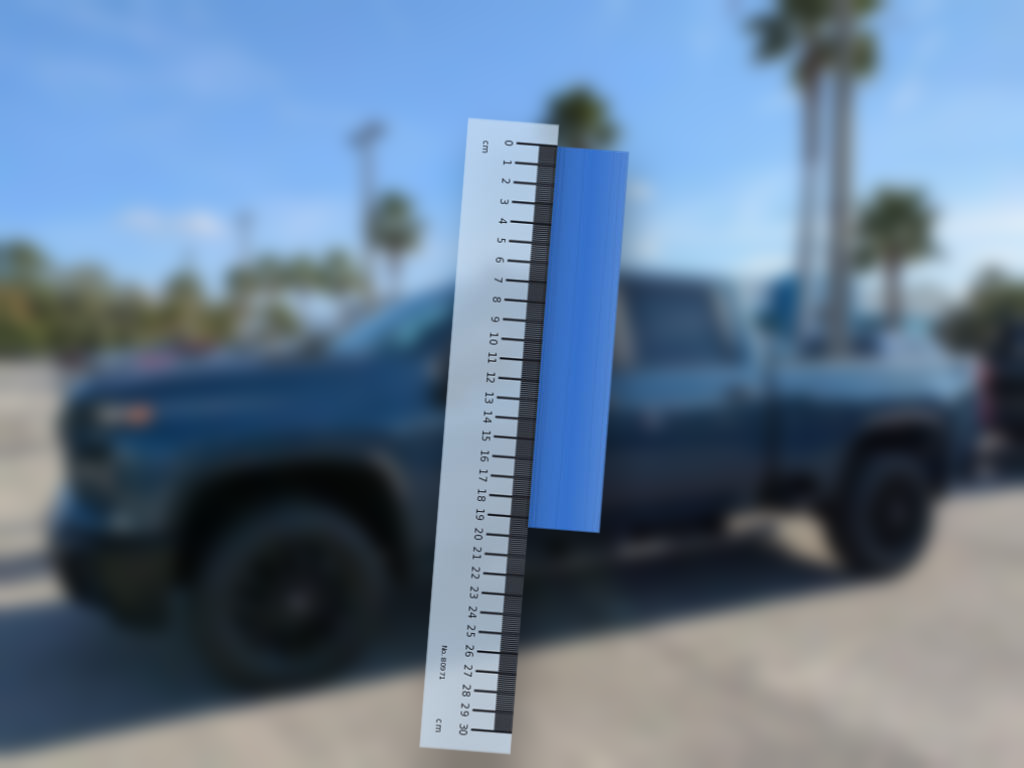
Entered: 19.5 cm
